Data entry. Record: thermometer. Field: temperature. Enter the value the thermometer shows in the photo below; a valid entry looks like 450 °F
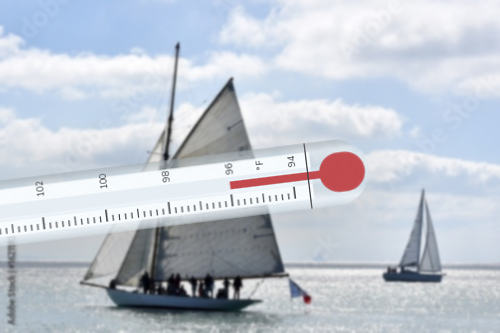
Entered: 96 °F
